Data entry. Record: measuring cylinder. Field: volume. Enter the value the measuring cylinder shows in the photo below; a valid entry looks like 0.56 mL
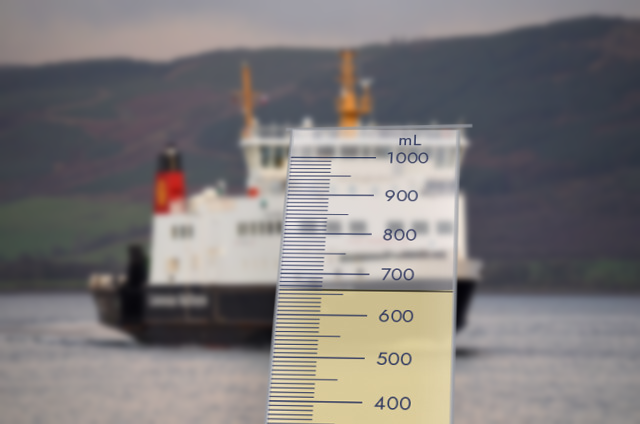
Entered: 660 mL
